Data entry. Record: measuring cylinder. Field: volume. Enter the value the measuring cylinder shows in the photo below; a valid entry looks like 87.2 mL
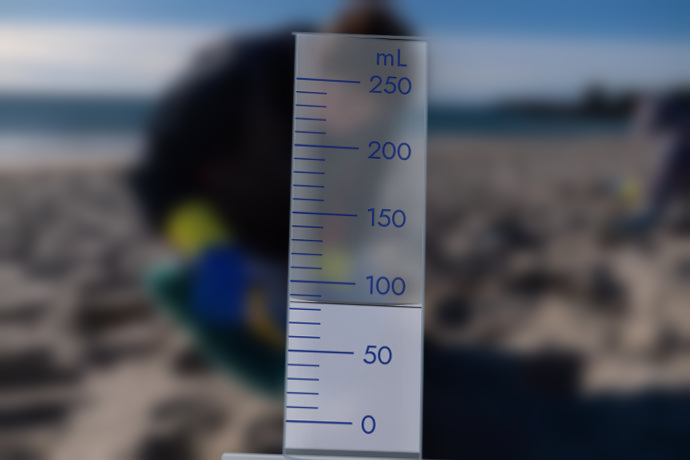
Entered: 85 mL
